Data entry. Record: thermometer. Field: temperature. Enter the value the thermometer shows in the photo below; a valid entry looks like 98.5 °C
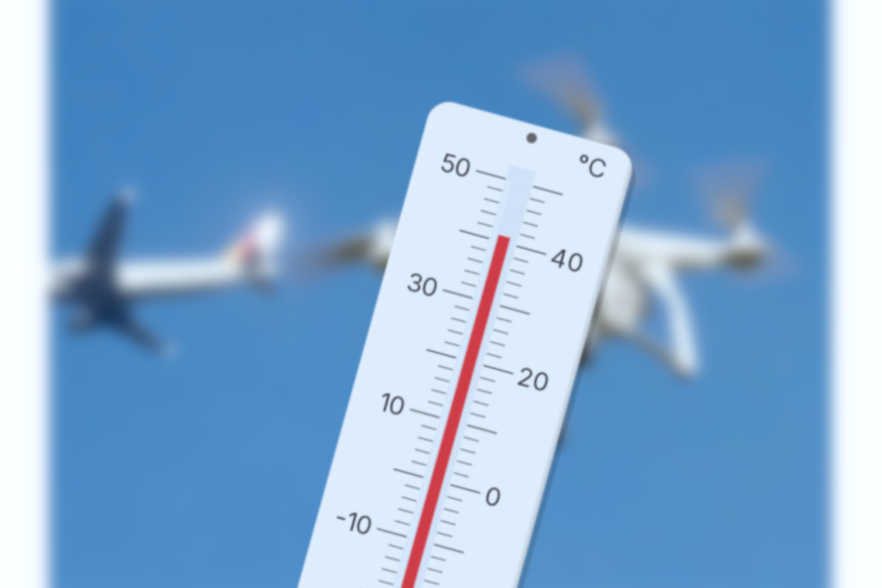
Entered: 41 °C
